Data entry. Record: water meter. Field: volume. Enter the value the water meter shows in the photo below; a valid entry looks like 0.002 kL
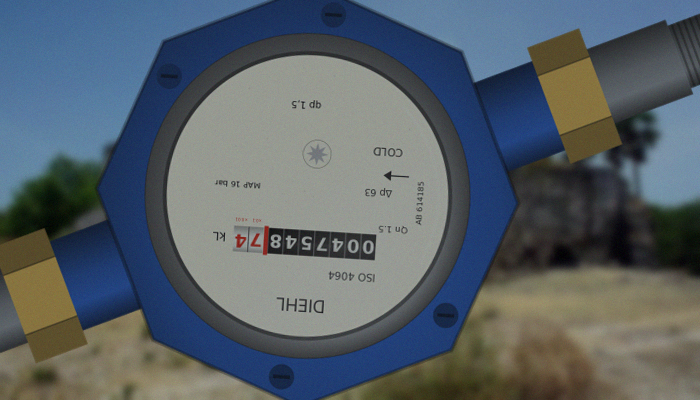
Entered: 47548.74 kL
